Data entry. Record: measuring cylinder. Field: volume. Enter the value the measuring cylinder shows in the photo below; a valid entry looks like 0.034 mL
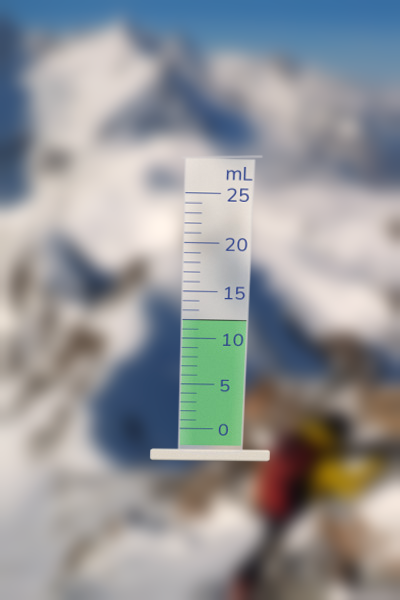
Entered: 12 mL
